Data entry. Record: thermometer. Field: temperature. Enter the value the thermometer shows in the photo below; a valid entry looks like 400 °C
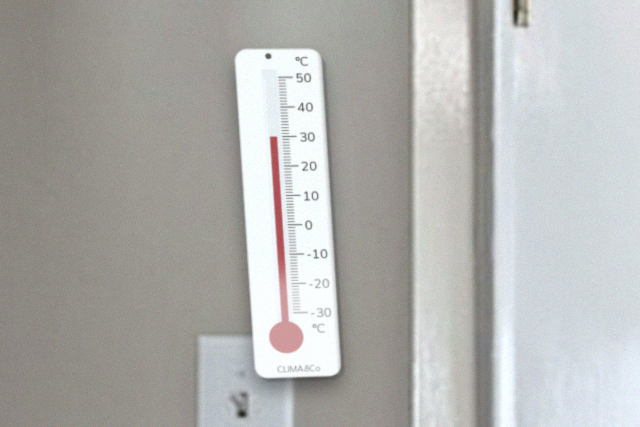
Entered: 30 °C
